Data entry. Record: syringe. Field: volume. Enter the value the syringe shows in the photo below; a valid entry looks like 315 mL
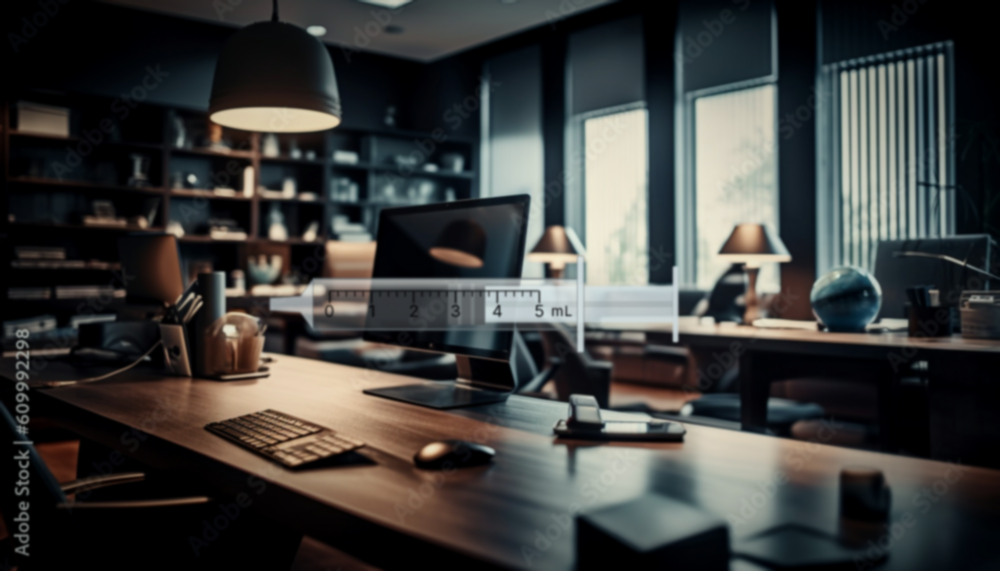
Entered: 2.8 mL
